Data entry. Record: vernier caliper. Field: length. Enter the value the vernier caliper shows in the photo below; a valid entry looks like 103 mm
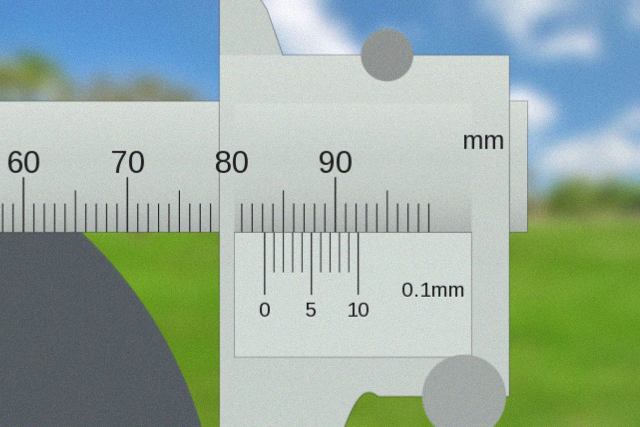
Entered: 83.2 mm
